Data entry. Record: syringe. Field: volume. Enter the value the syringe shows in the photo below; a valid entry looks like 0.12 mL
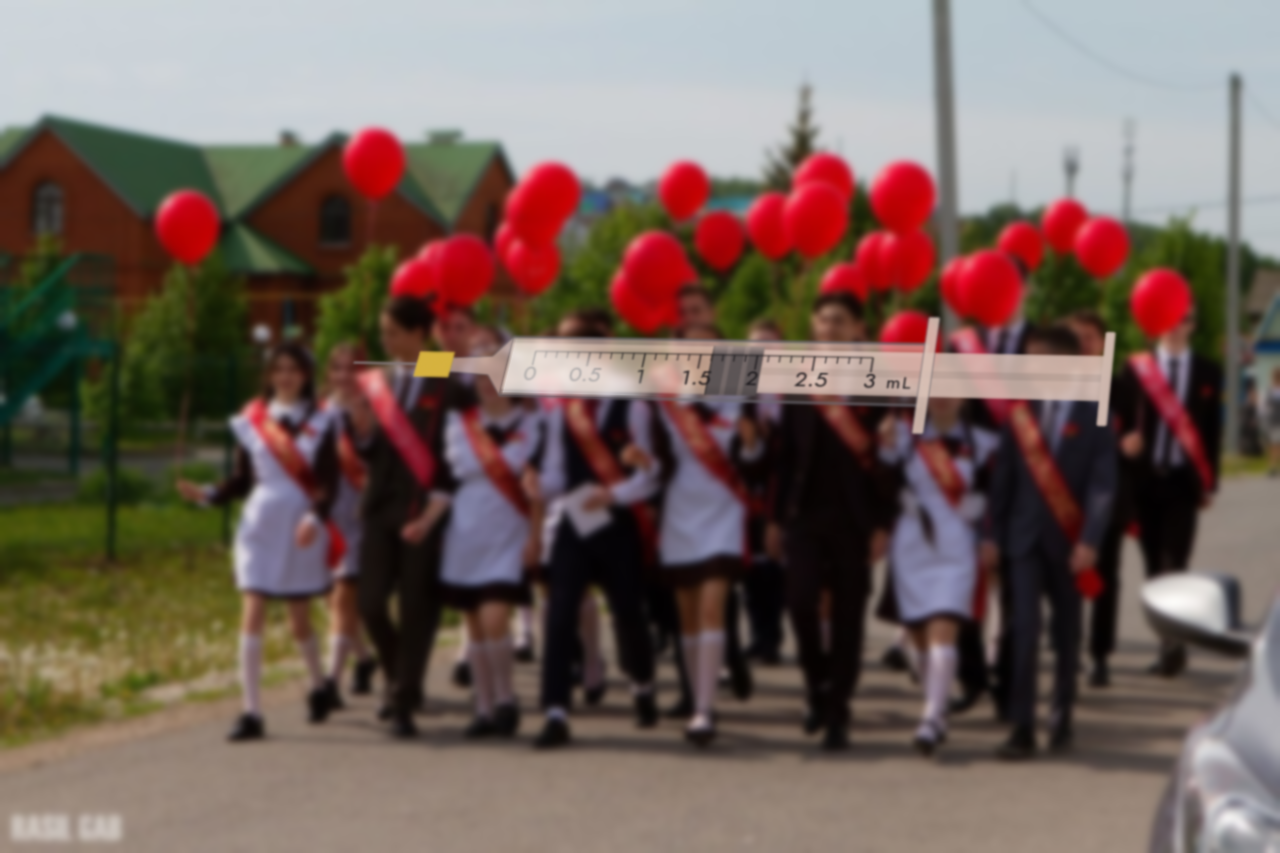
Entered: 1.6 mL
